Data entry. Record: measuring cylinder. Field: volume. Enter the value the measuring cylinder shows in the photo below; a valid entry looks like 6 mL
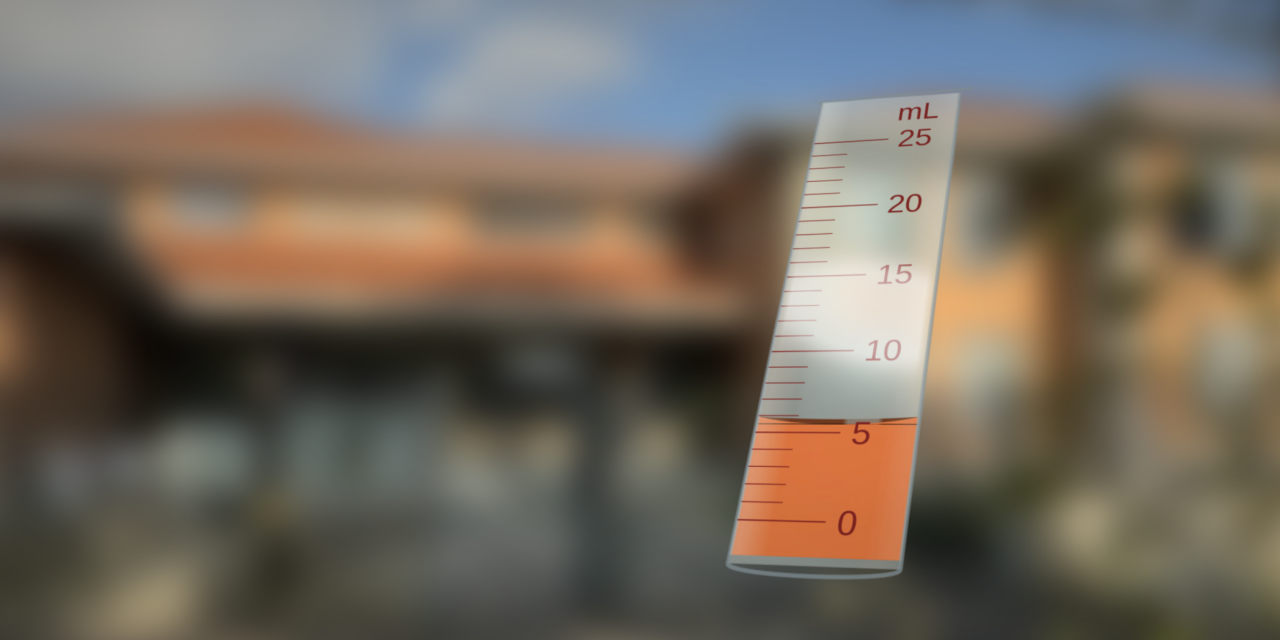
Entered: 5.5 mL
